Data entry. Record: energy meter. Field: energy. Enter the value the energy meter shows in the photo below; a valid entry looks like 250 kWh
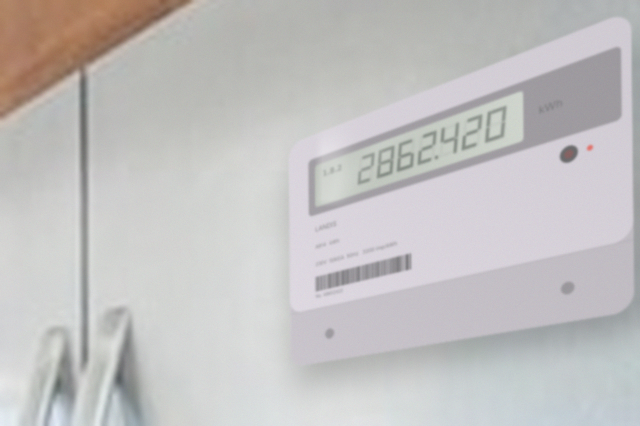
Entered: 2862.420 kWh
